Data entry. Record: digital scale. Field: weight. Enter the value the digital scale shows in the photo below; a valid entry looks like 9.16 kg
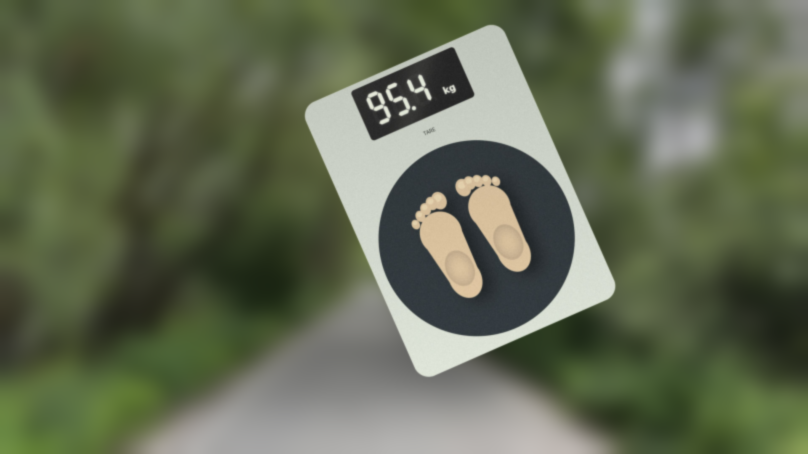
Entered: 95.4 kg
